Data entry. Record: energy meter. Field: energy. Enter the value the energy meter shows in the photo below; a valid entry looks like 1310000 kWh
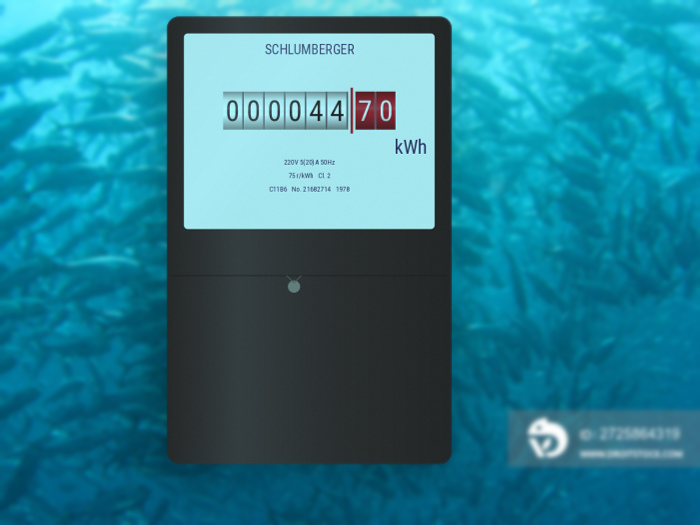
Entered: 44.70 kWh
